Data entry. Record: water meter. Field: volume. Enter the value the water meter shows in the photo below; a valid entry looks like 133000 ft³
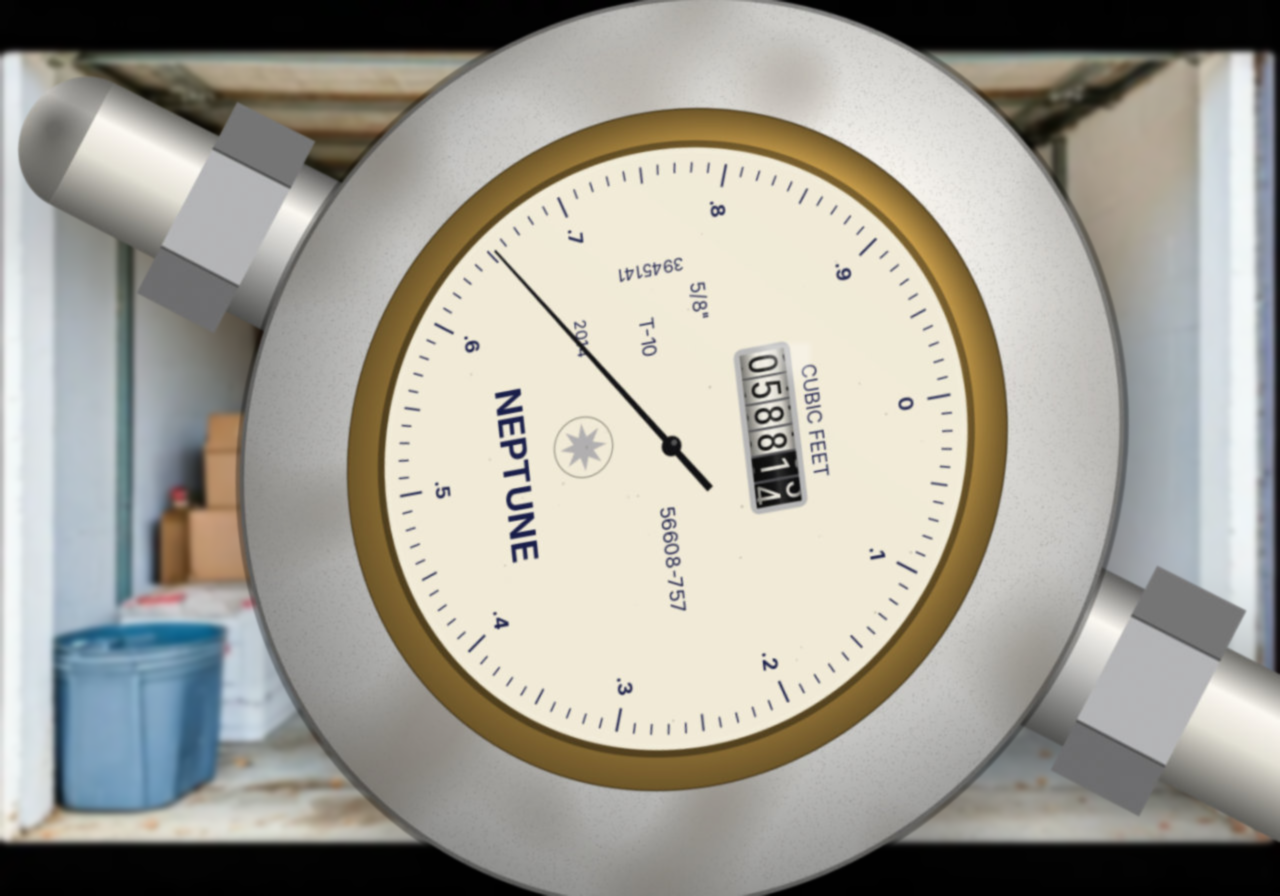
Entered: 58813.65 ft³
